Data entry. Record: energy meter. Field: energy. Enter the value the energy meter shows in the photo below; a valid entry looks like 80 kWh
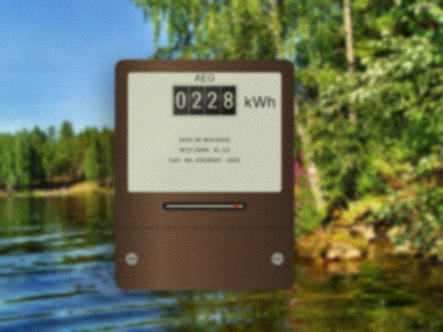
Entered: 228 kWh
